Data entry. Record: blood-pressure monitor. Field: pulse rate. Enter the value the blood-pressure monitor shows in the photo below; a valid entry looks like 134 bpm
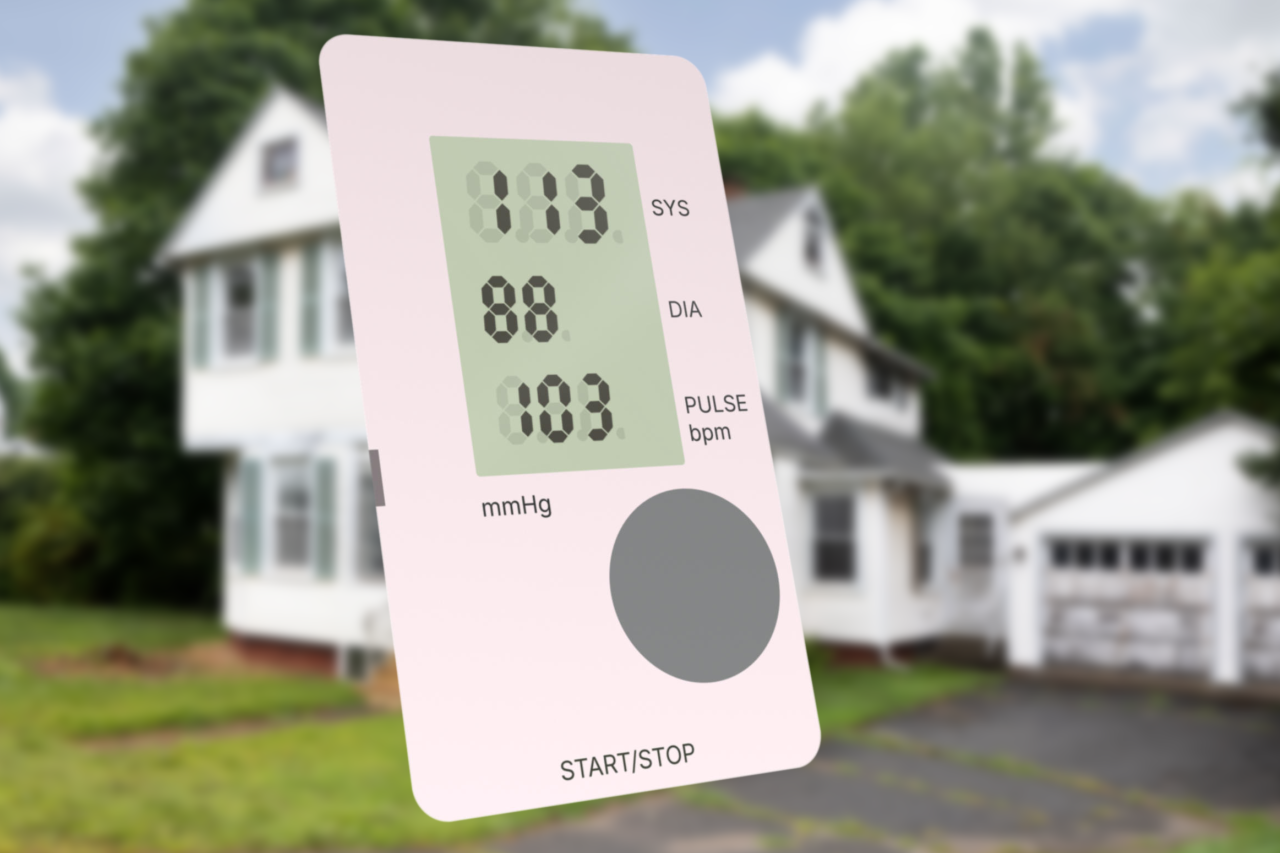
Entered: 103 bpm
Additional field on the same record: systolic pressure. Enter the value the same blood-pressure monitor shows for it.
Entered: 113 mmHg
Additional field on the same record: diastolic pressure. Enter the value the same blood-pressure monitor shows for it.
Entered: 88 mmHg
